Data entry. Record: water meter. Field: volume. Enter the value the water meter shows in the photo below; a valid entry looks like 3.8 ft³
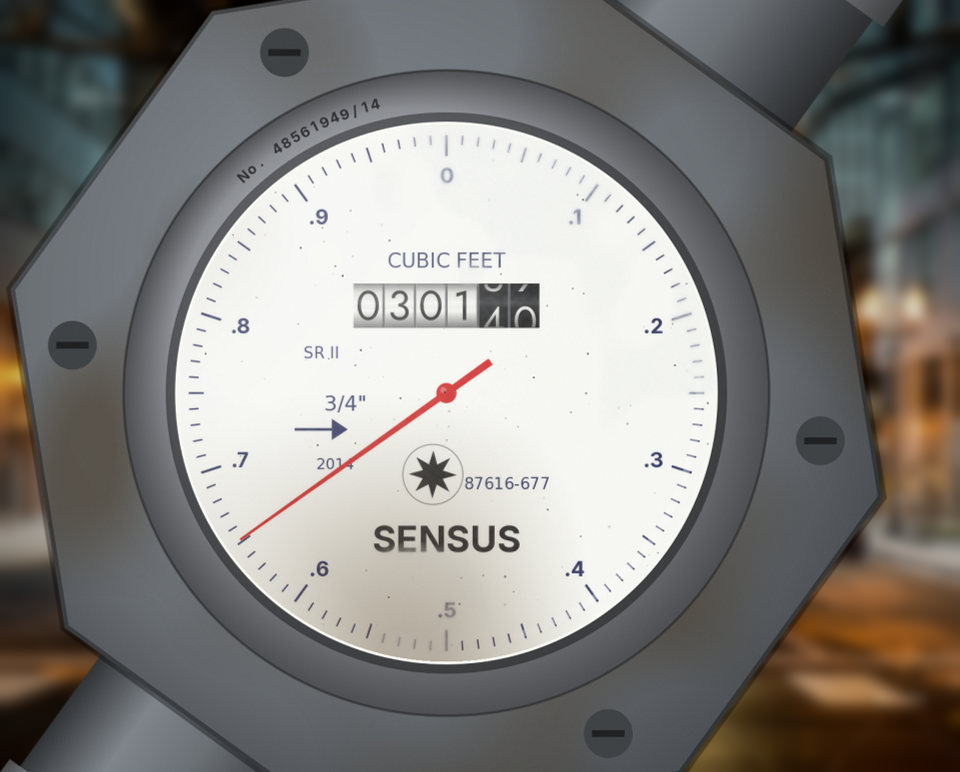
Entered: 30139.65 ft³
